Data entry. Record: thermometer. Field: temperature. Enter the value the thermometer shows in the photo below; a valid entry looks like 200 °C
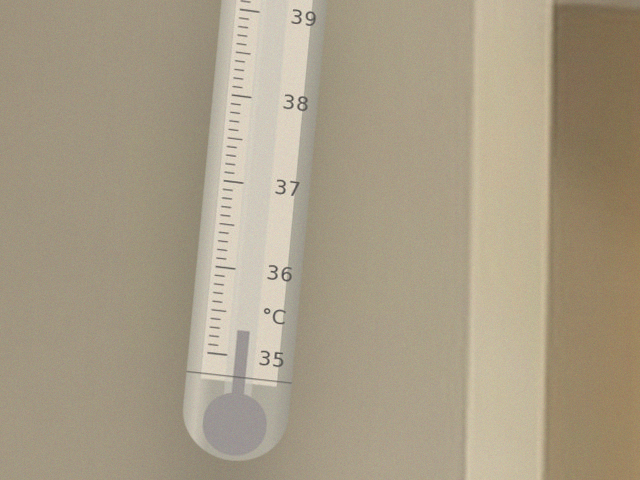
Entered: 35.3 °C
